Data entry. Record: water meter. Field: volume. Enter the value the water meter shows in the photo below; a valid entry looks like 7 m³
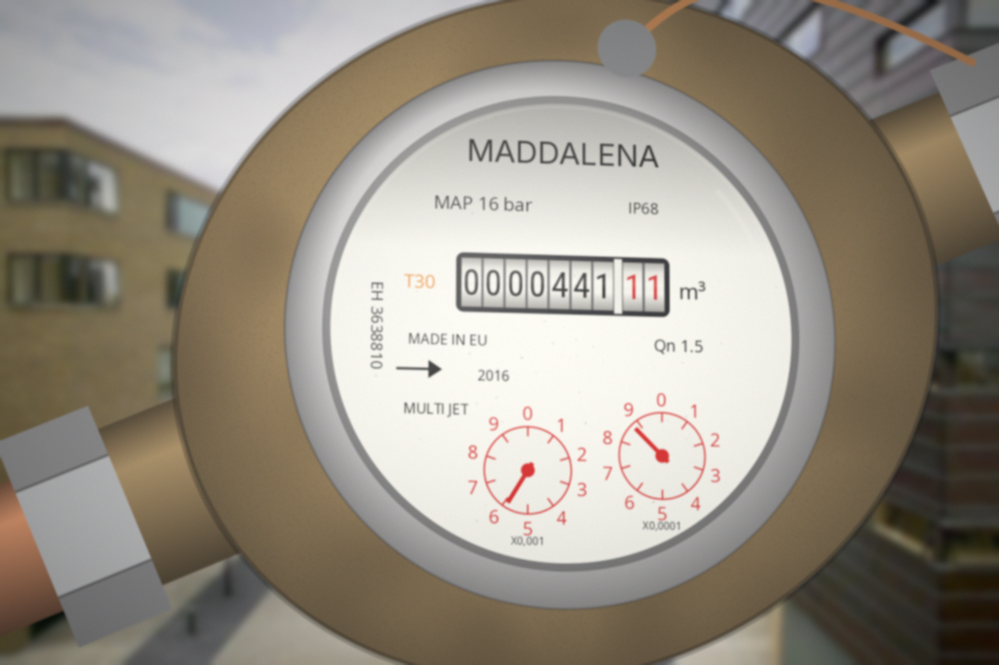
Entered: 441.1158 m³
